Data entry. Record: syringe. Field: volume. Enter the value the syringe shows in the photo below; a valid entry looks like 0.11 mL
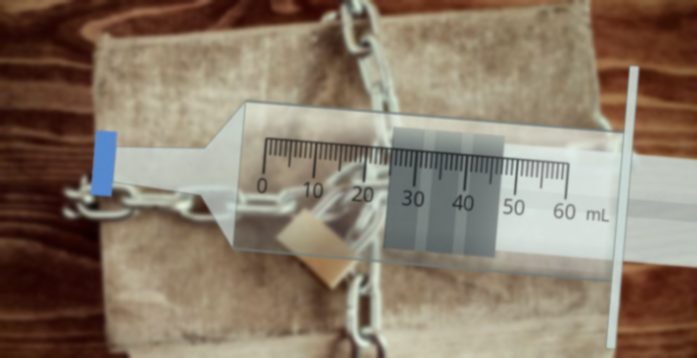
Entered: 25 mL
